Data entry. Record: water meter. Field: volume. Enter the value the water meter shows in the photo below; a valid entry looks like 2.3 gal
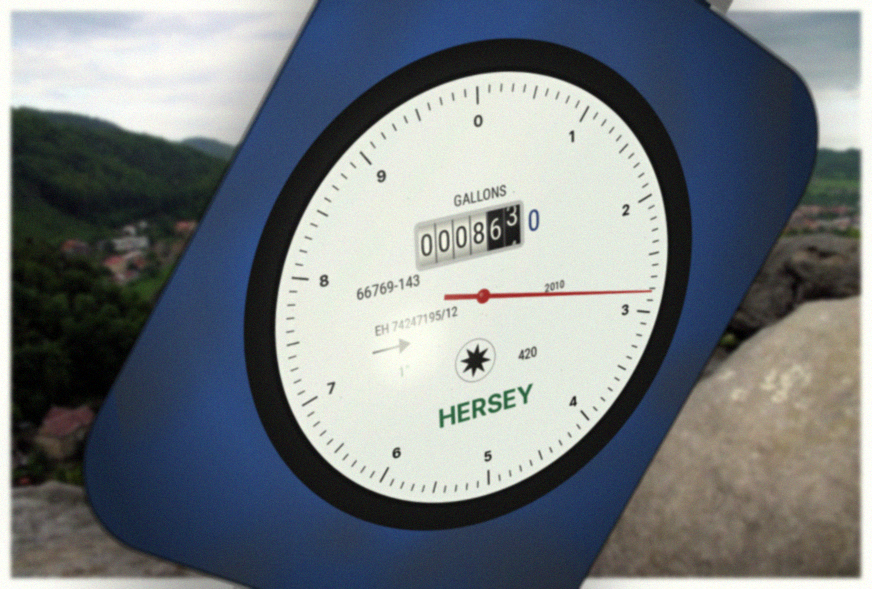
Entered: 8632.8 gal
